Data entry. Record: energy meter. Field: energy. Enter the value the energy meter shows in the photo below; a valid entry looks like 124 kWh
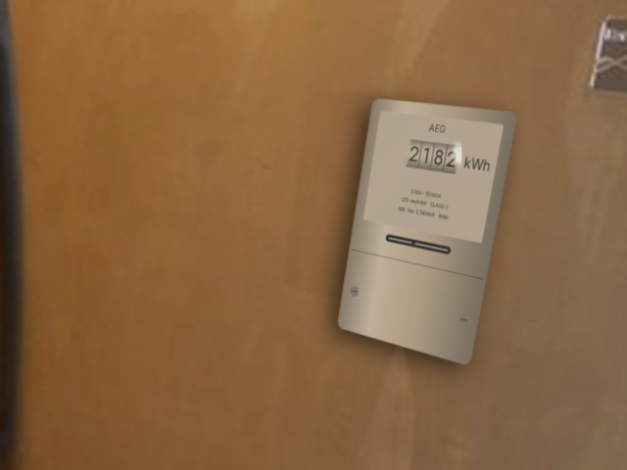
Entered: 2182 kWh
